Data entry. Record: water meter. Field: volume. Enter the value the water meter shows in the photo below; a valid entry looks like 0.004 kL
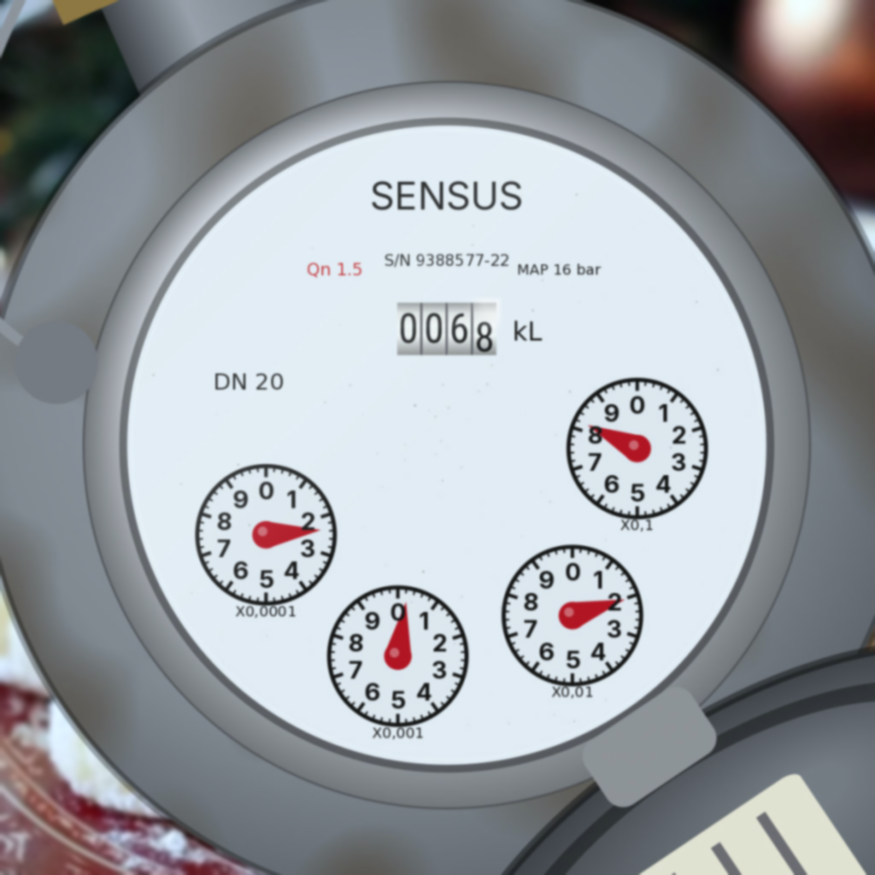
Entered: 67.8202 kL
